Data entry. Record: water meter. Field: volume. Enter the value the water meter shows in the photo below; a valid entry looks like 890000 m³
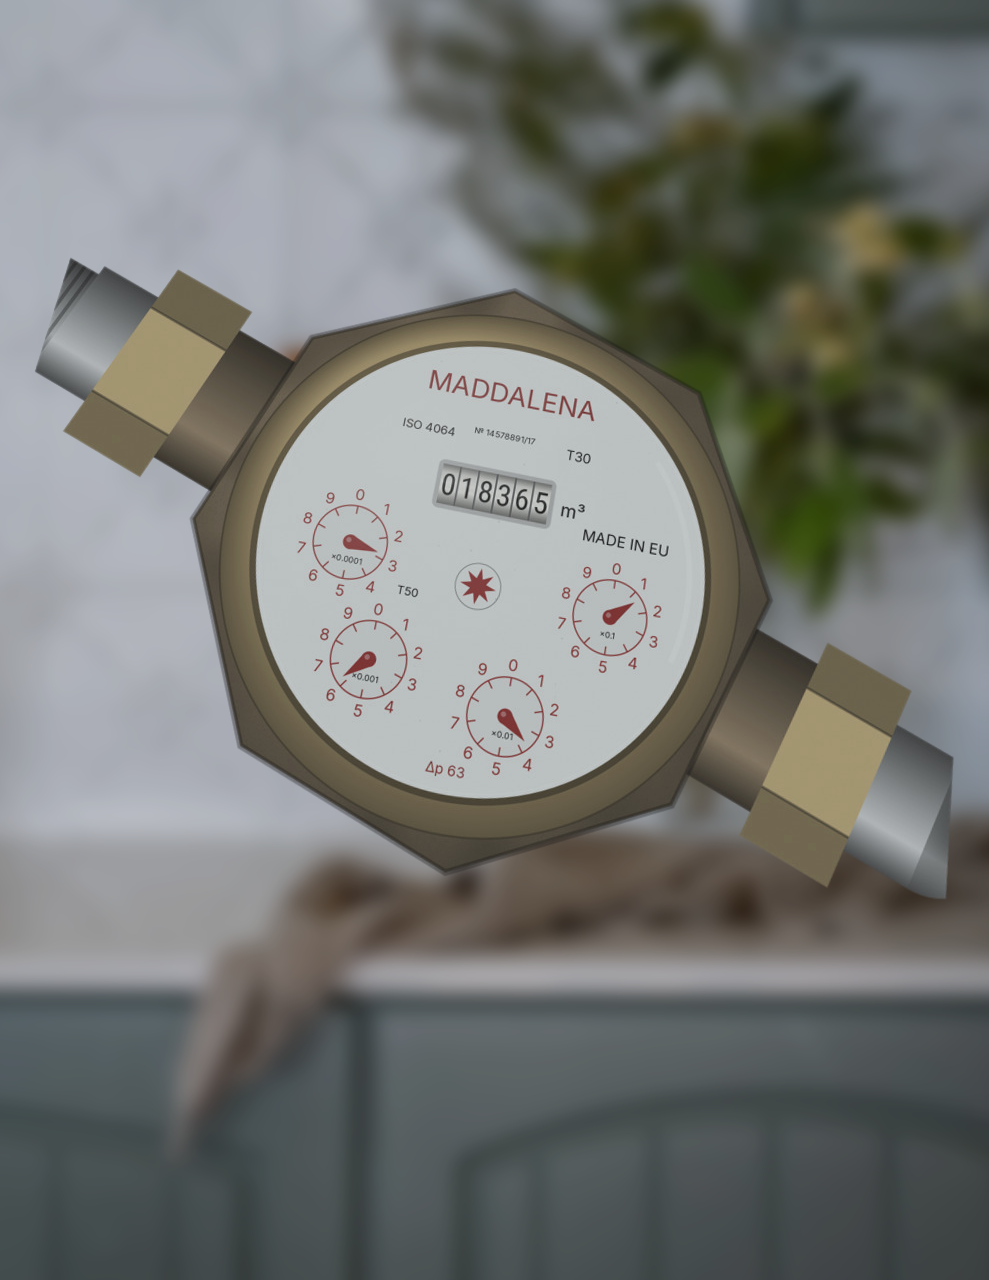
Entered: 18365.1362 m³
